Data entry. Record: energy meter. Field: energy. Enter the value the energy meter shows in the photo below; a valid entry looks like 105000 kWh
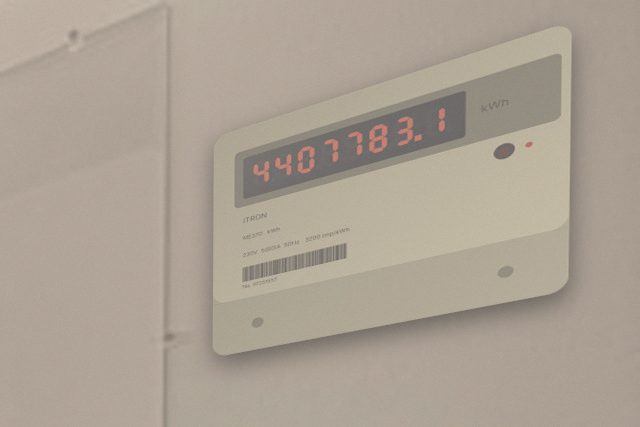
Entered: 4407783.1 kWh
